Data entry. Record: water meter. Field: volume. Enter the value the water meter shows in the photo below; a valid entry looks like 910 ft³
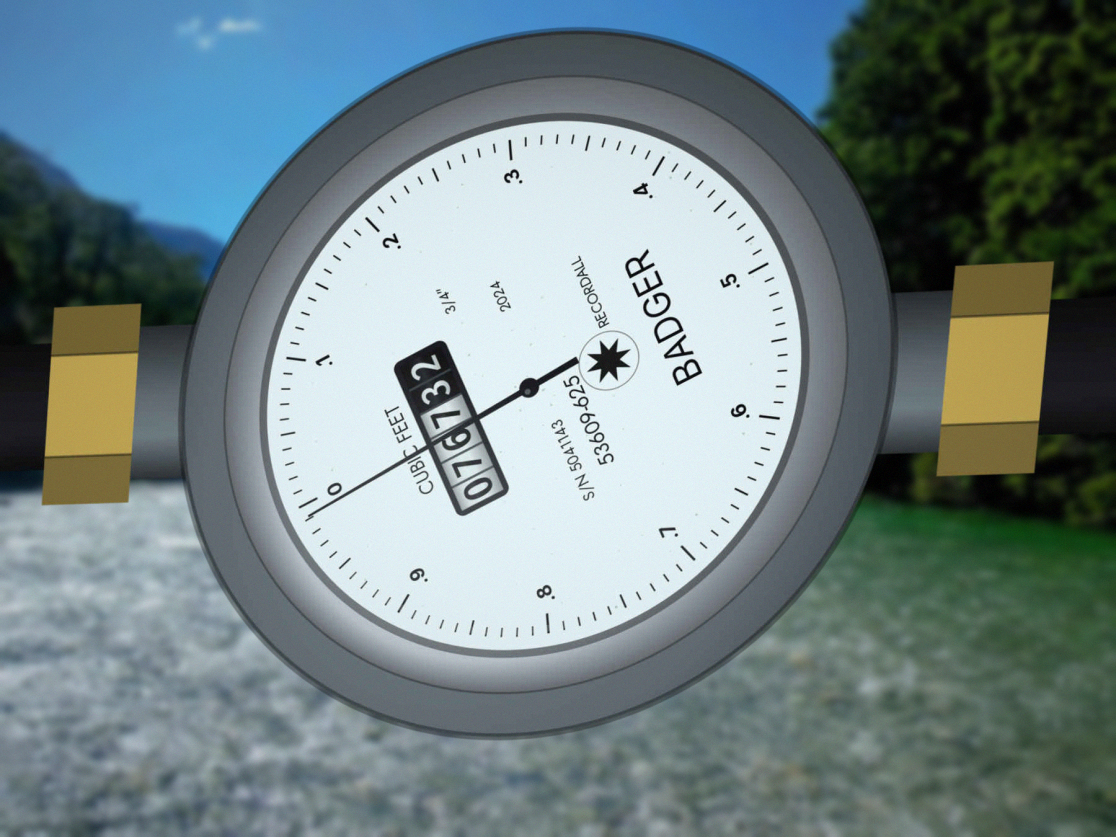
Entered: 76731.99 ft³
